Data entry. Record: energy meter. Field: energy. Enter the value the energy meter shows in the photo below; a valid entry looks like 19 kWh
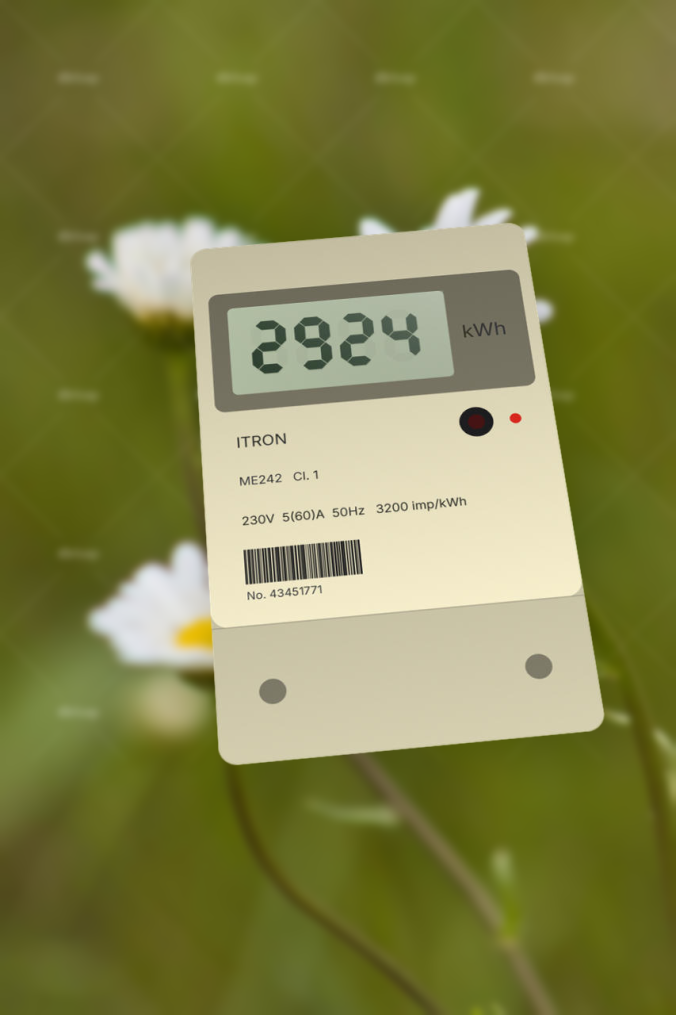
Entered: 2924 kWh
